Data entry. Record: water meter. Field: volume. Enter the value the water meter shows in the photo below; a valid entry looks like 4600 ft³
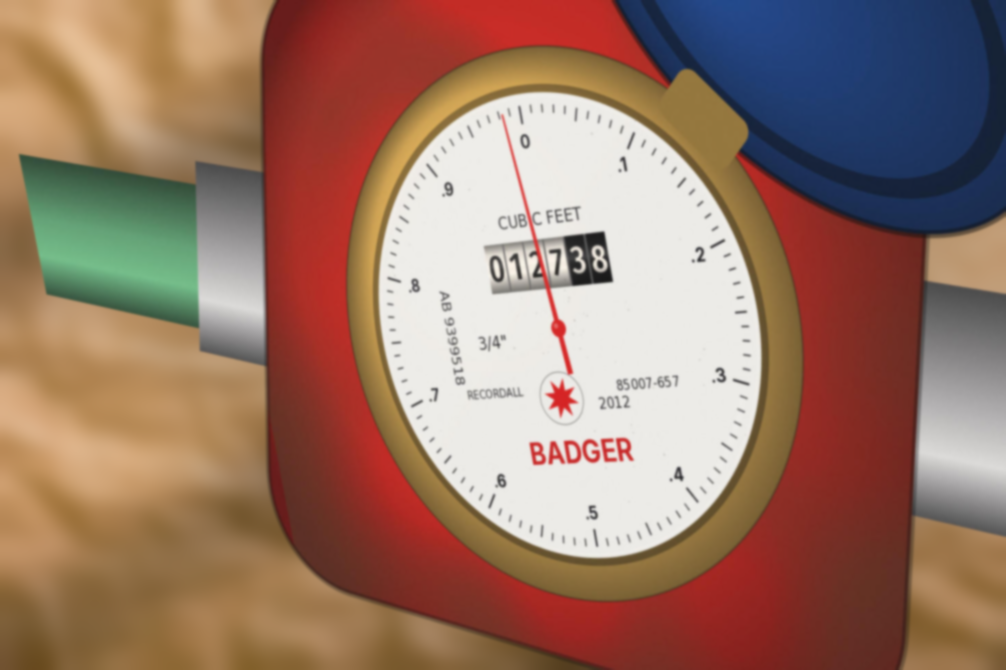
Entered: 12737.98 ft³
